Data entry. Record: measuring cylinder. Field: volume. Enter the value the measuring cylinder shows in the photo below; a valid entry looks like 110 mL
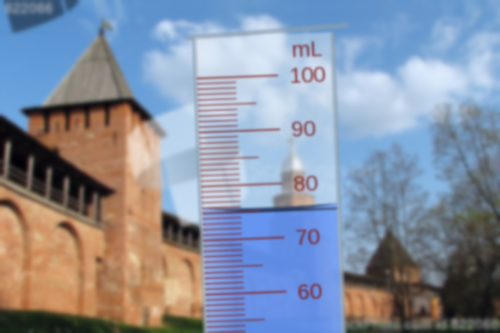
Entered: 75 mL
